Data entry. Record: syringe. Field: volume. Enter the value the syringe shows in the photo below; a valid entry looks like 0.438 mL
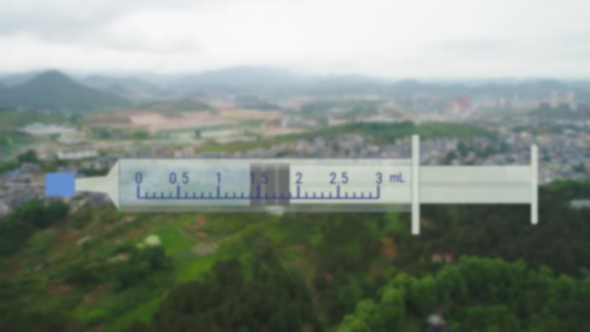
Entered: 1.4 mL
